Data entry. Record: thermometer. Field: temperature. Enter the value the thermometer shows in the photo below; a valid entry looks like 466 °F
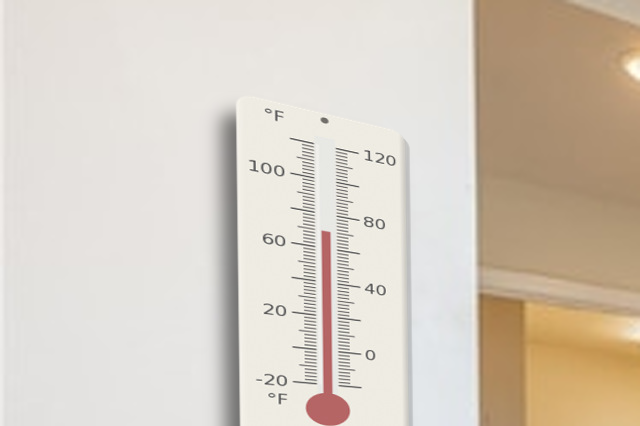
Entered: 70 °F
